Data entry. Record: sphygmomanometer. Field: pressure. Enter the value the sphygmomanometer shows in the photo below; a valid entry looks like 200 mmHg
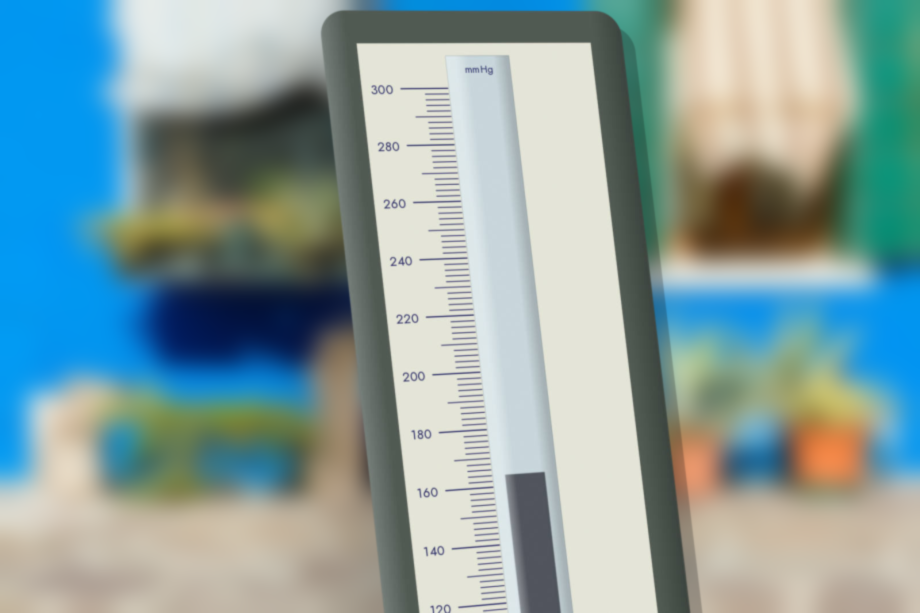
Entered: 164 mmHg
